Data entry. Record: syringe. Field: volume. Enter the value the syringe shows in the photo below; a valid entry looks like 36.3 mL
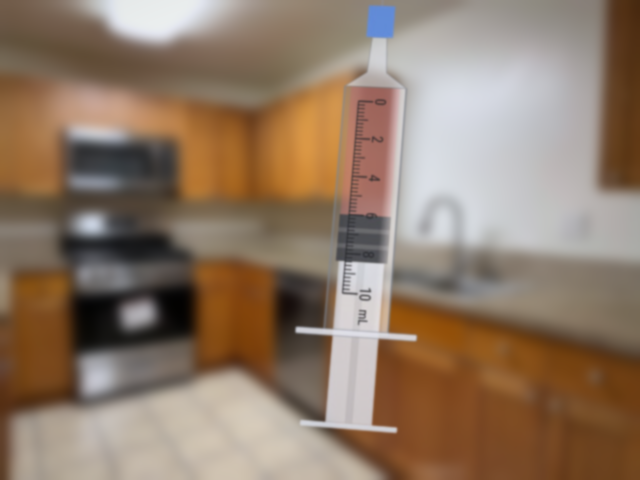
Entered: 6 mL
